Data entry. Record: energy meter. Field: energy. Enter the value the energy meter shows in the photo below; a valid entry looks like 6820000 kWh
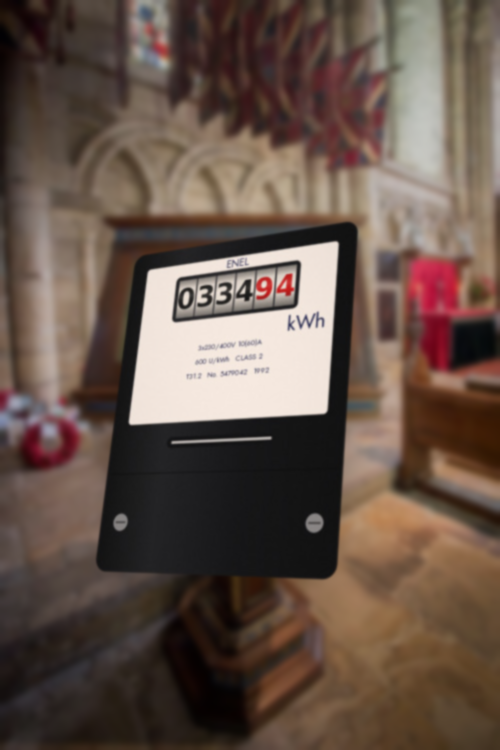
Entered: 334.94 kWh
